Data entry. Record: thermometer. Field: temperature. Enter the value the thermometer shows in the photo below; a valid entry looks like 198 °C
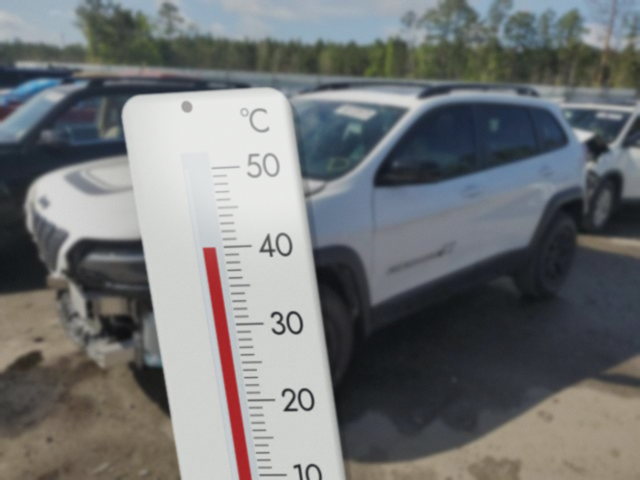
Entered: 40 °C
